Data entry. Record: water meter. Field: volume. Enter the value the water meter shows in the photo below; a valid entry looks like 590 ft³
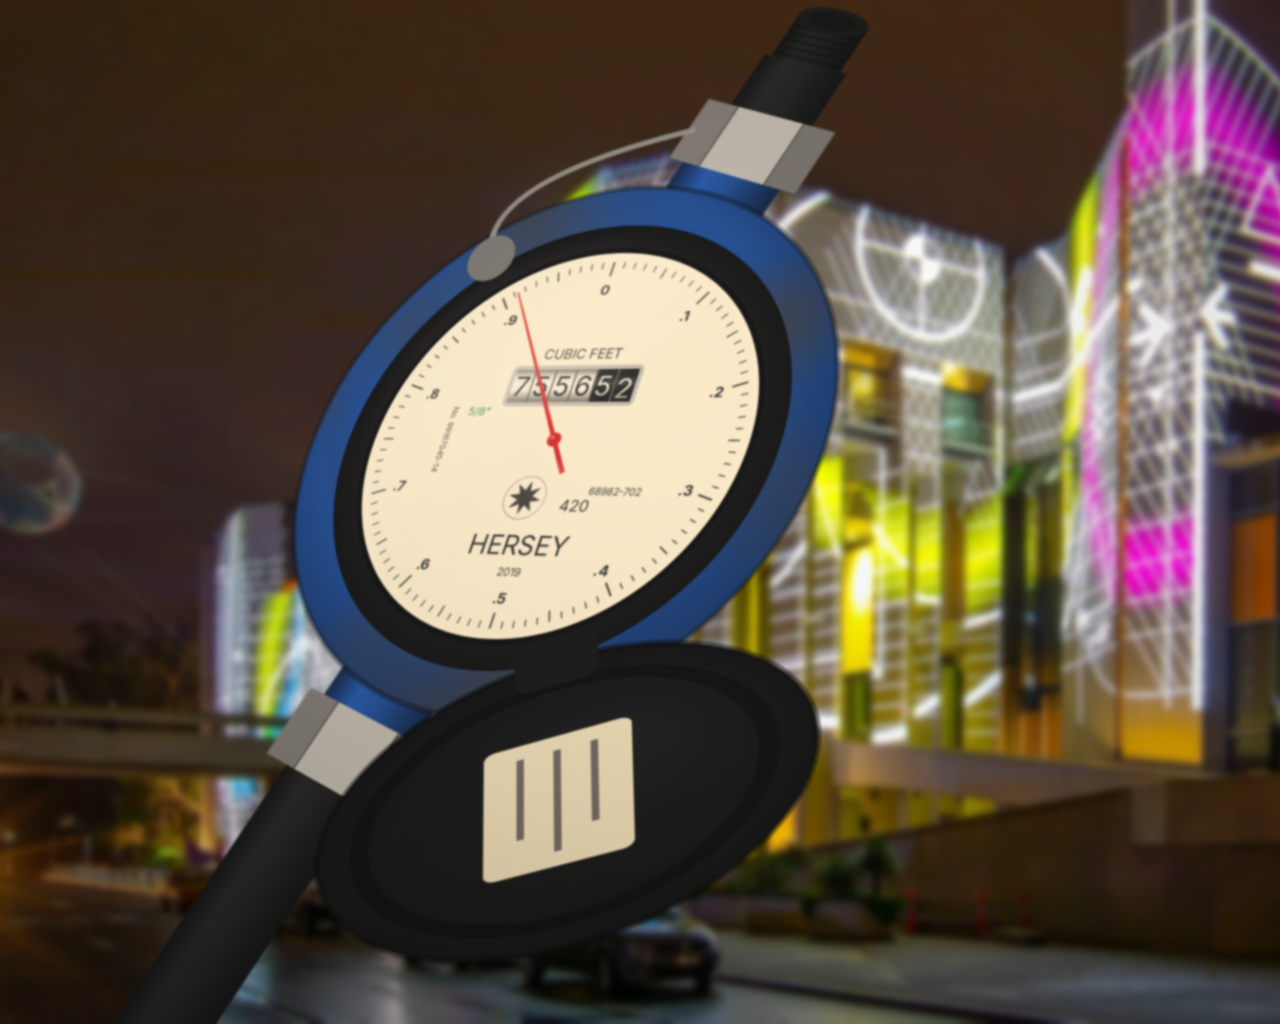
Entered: 755651.91 ft³
